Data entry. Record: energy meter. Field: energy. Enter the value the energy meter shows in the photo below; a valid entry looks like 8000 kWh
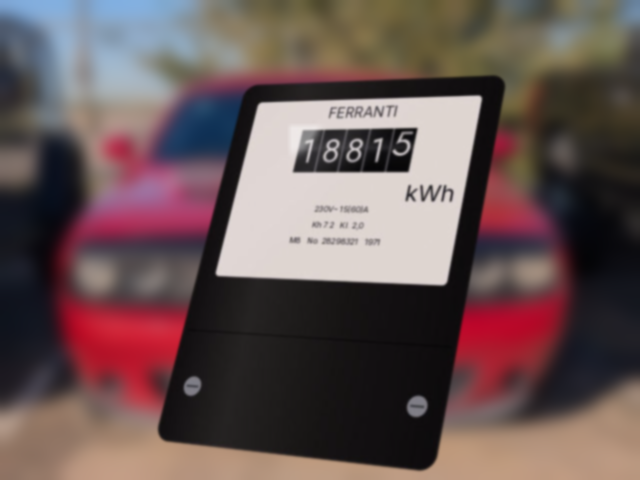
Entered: 18815 kWh
